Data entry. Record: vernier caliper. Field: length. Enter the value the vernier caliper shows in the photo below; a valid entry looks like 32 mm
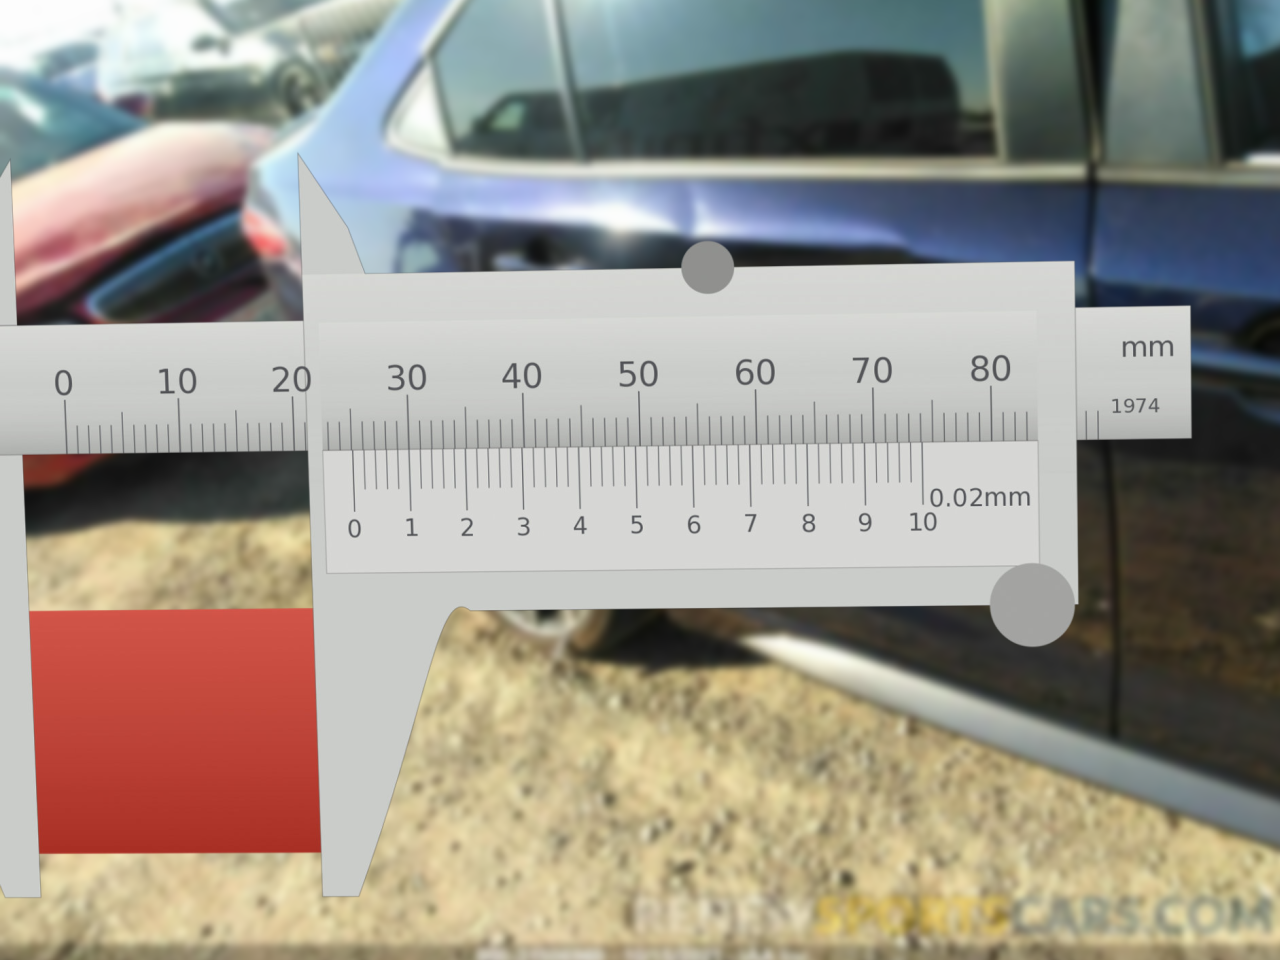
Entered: 25.1 mm
